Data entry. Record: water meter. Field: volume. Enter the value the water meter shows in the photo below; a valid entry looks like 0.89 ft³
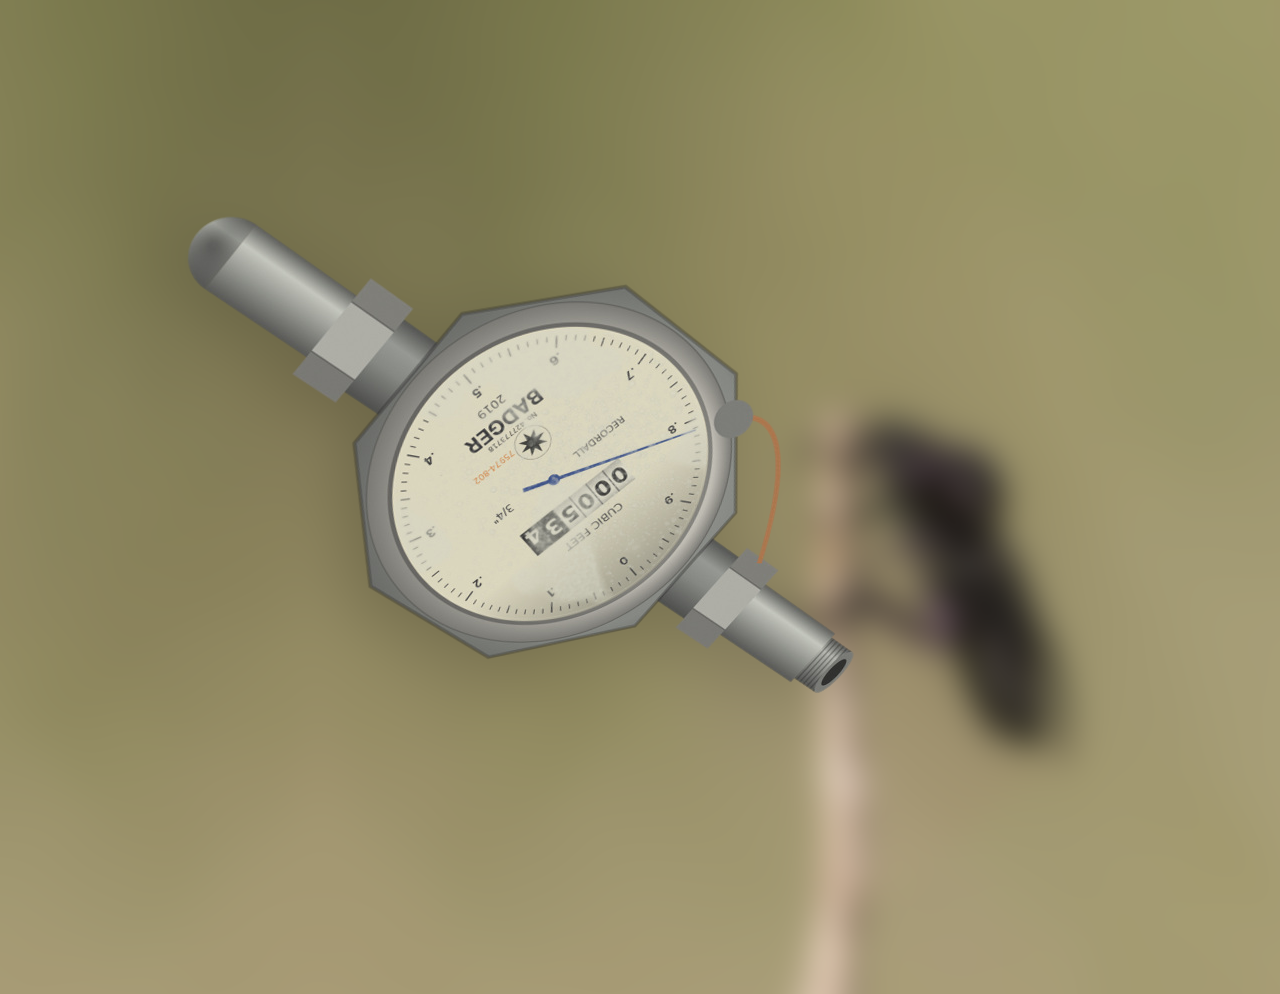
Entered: 533.81 ft³
